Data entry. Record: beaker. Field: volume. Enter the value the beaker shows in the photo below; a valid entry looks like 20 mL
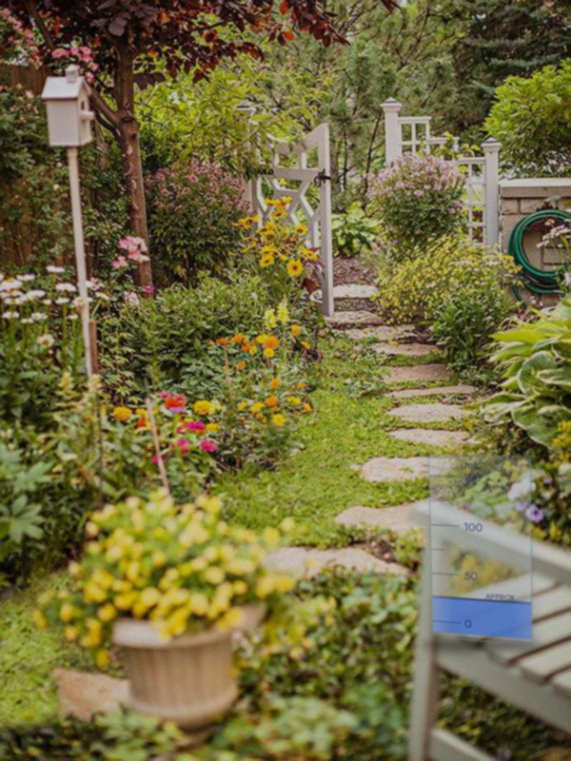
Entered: 25 mL
